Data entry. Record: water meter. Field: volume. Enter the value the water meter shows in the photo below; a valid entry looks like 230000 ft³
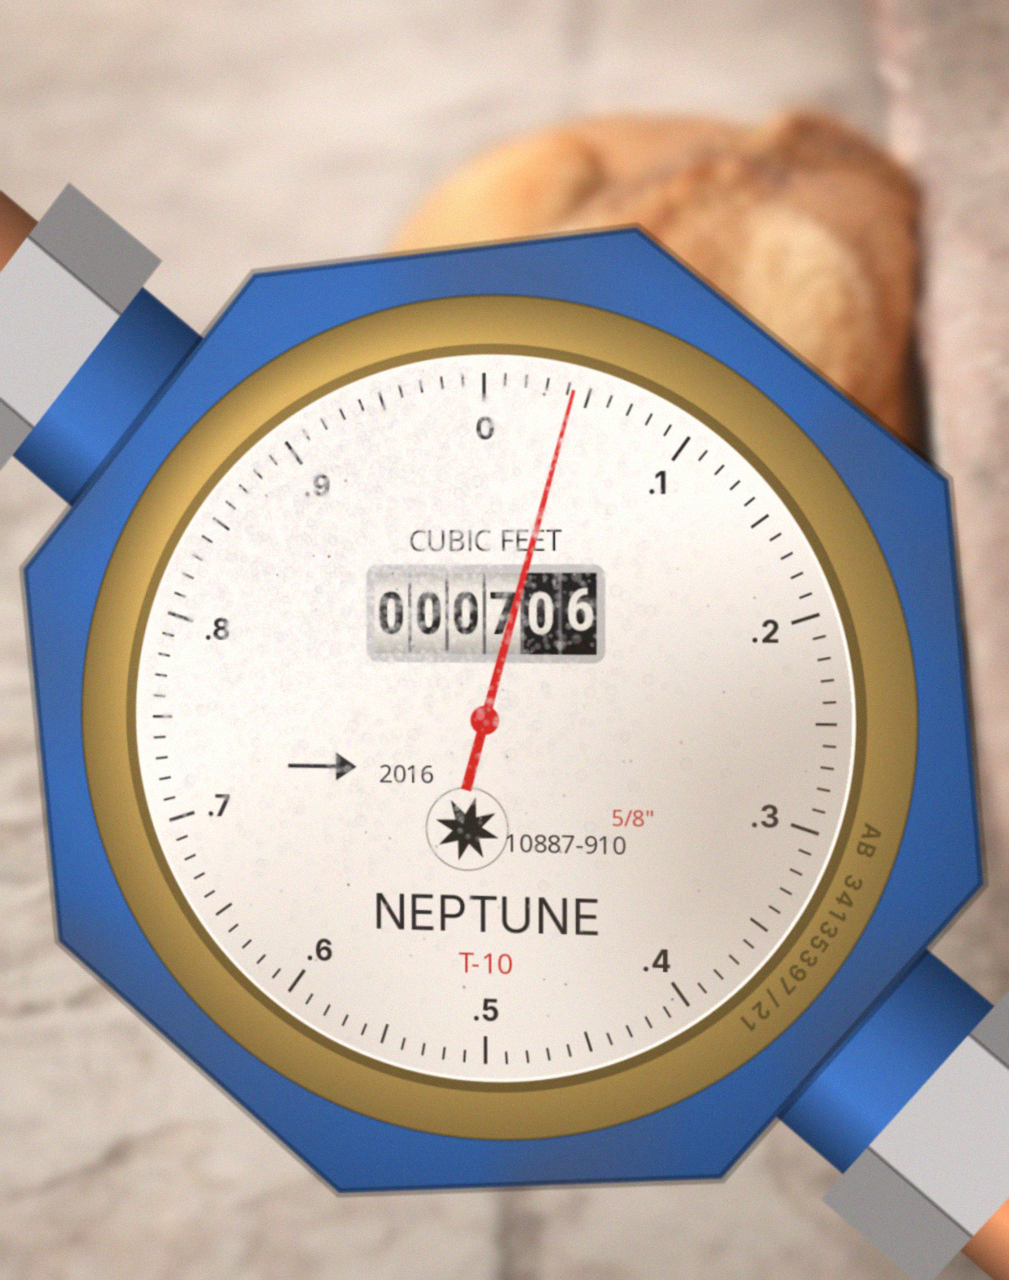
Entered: 706.04 ft³
